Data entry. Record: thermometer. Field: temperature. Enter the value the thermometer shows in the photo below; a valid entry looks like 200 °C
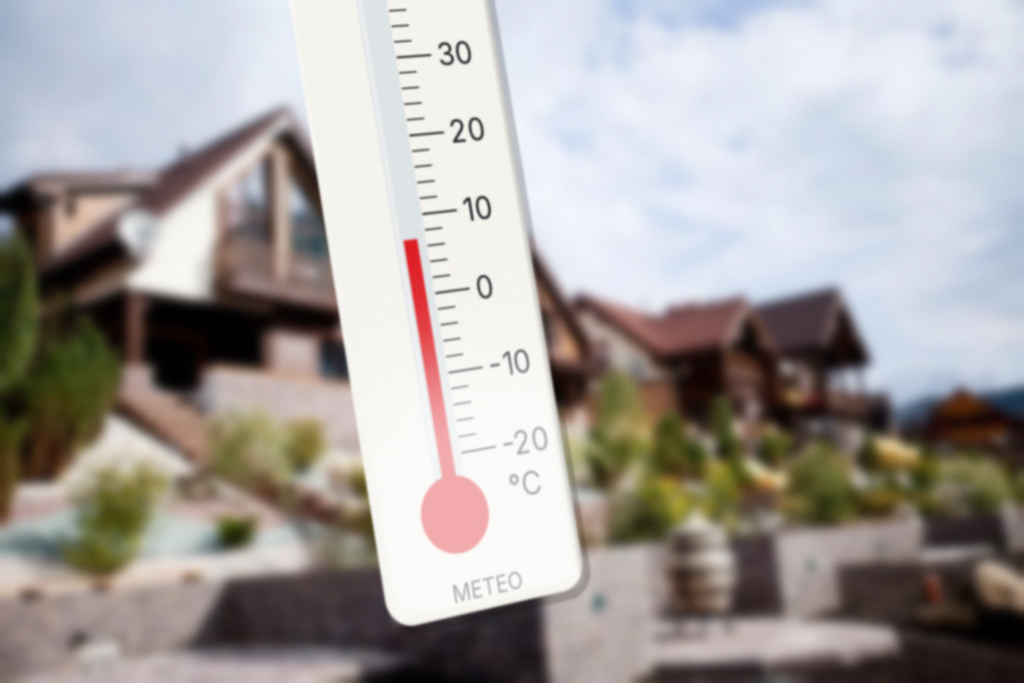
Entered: 7 °C
